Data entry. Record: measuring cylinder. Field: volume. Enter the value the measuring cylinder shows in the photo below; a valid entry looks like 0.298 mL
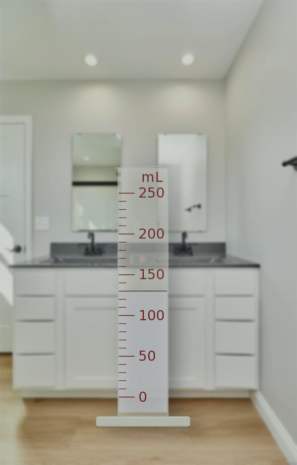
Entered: 130 mL
